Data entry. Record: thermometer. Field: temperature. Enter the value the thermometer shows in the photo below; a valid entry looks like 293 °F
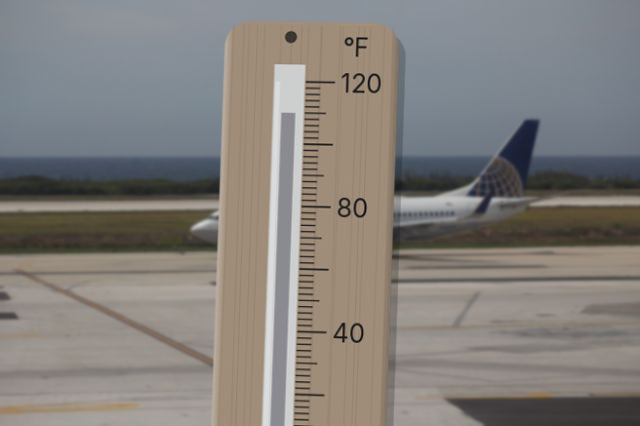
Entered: 110 °F
